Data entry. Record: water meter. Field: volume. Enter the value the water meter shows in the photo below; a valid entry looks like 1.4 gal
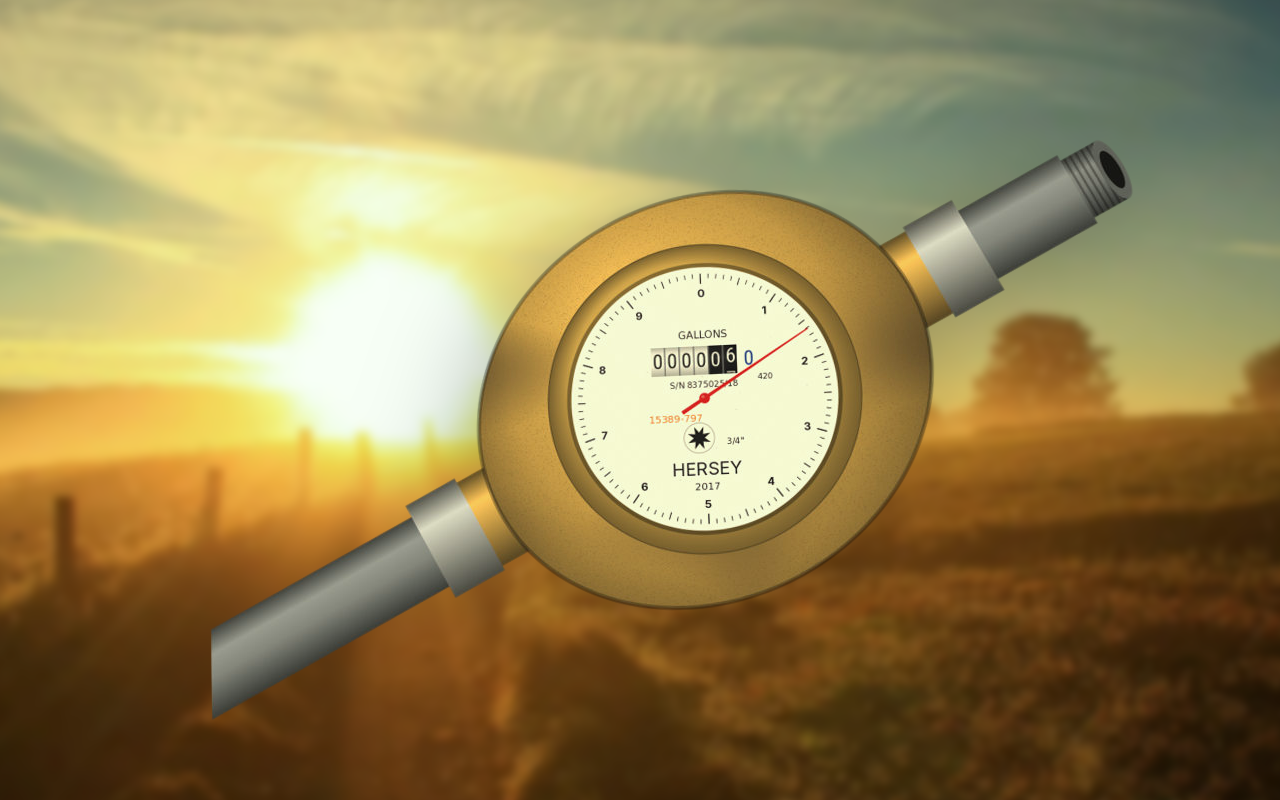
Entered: 61.6 gal
